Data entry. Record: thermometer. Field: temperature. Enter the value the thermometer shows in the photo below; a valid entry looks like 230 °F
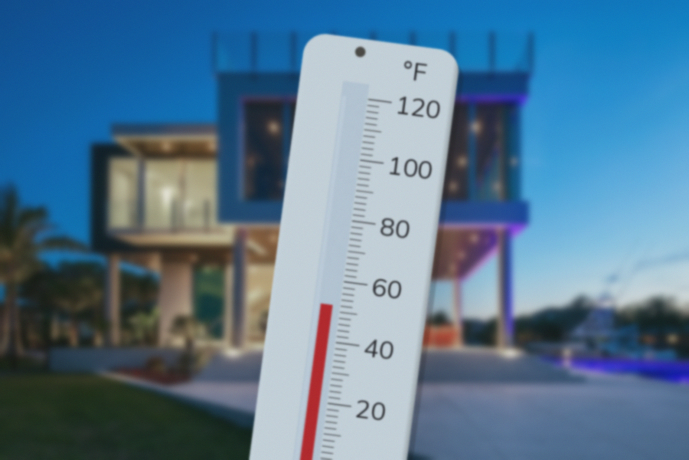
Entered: 52 °F
